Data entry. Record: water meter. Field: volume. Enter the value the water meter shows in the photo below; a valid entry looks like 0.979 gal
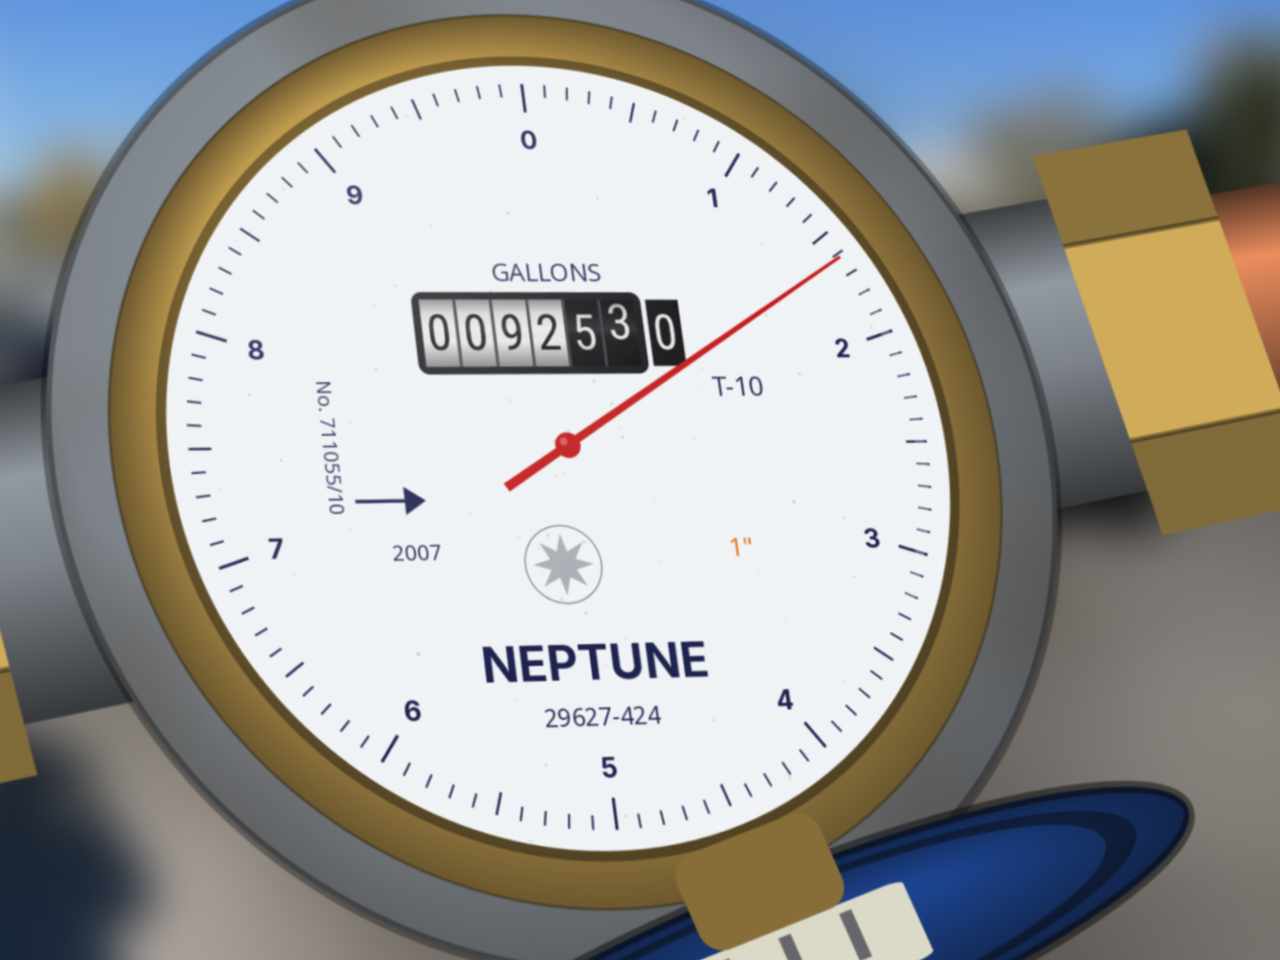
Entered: 92531.6 gal
